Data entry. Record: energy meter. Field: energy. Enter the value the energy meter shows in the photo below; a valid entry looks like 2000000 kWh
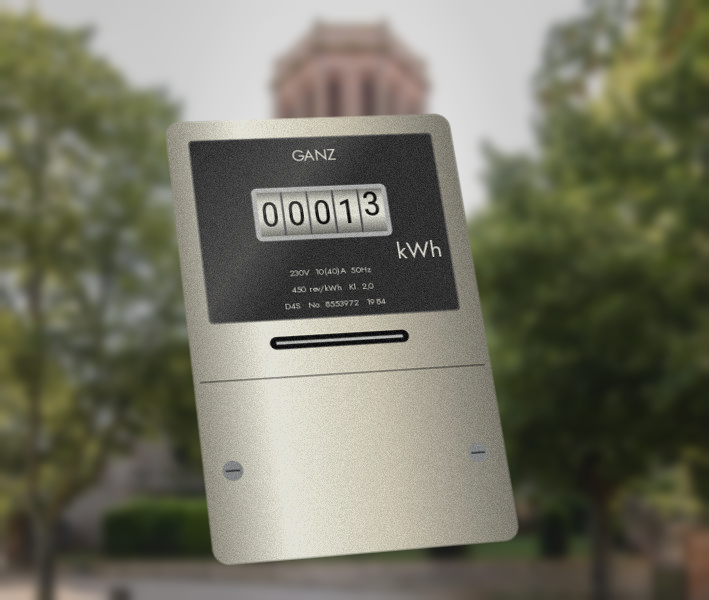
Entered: 13 kWh
